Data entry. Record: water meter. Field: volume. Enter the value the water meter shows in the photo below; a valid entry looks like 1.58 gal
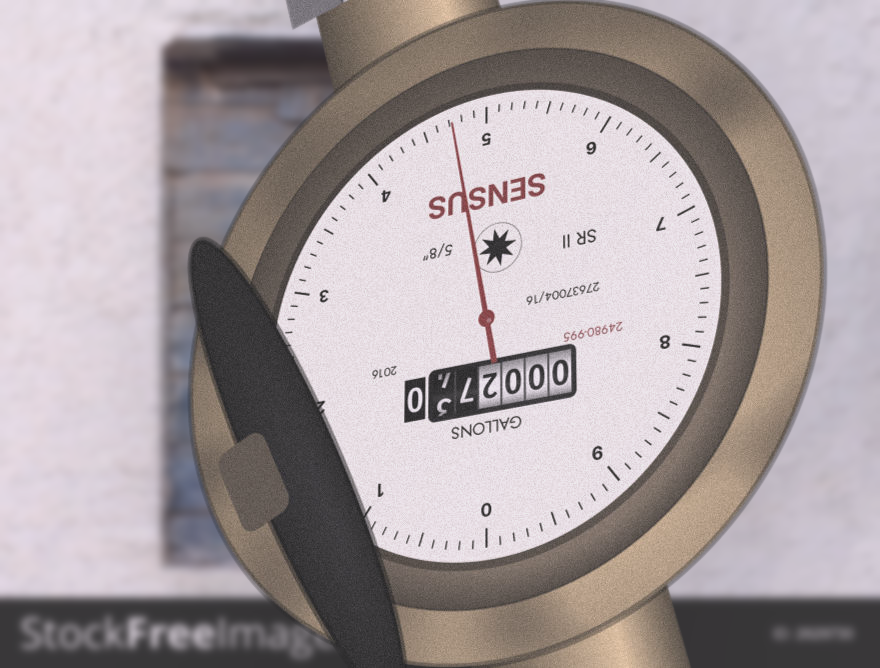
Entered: 2734.7 gal
